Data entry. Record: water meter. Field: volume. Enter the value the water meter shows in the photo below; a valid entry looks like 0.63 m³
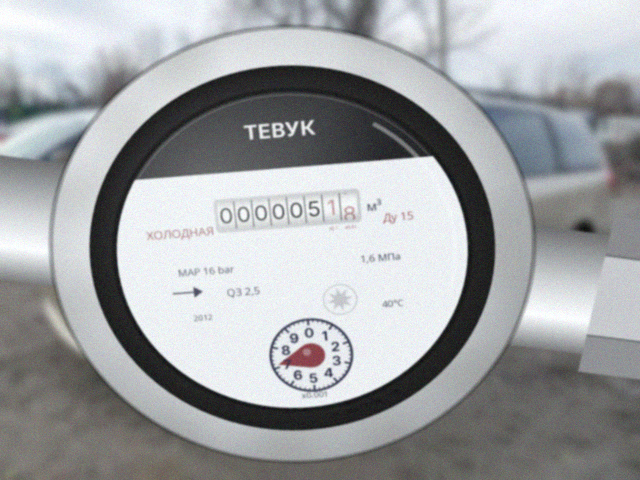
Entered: 5.177 m³
